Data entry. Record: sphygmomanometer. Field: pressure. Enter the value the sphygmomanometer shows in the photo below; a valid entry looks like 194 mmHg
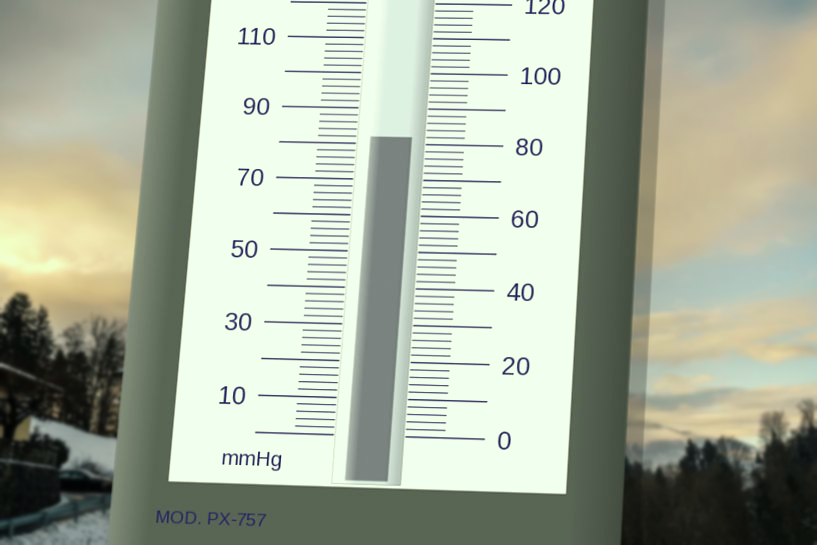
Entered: 82 mmHg
